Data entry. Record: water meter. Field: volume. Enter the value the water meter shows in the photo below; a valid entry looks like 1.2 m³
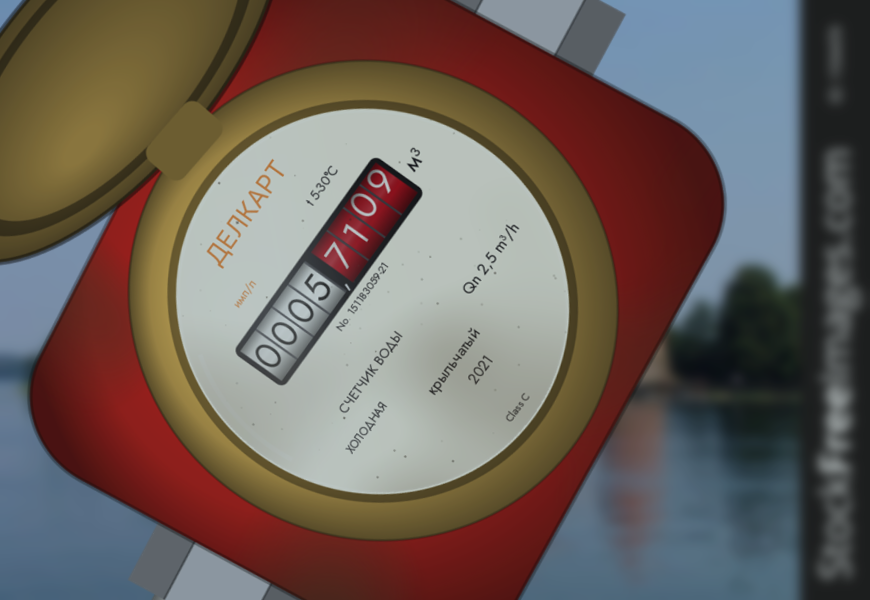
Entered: 5.7109 m³
